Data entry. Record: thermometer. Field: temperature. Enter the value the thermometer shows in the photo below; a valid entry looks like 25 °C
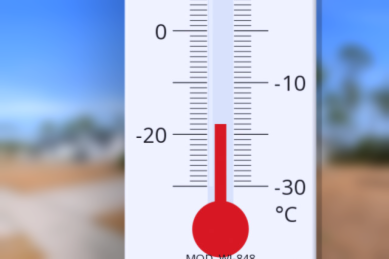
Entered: -18 °C
